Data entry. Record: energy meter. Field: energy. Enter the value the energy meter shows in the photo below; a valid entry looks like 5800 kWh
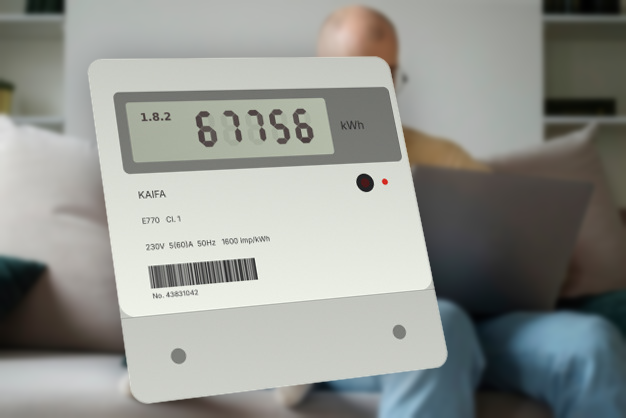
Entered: 67756 kWh
